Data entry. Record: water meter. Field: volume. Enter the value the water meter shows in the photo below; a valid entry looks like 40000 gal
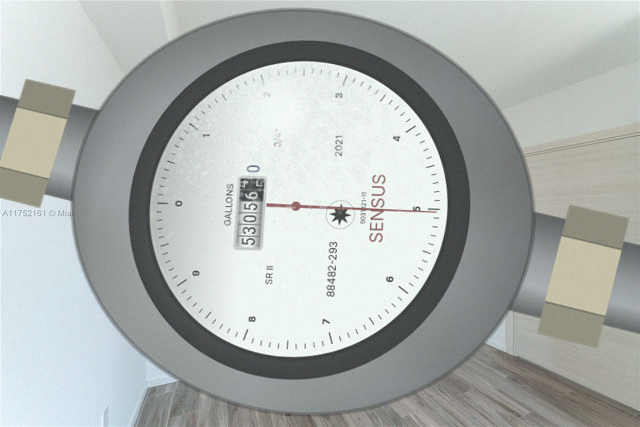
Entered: 5305645.0 gal
